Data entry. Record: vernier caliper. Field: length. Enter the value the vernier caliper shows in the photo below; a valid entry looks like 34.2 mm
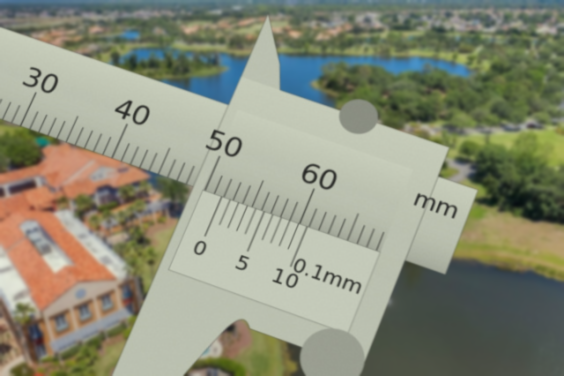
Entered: 51.8 mm
